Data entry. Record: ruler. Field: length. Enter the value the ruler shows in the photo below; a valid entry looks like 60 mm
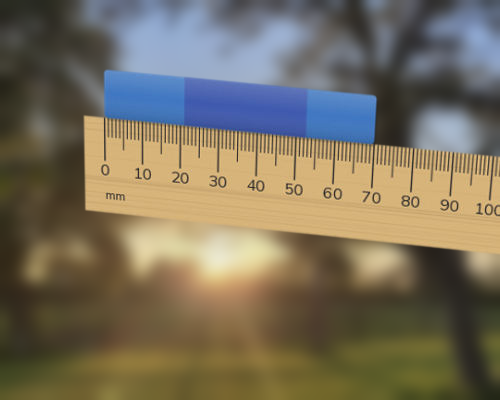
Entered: 70 mm
